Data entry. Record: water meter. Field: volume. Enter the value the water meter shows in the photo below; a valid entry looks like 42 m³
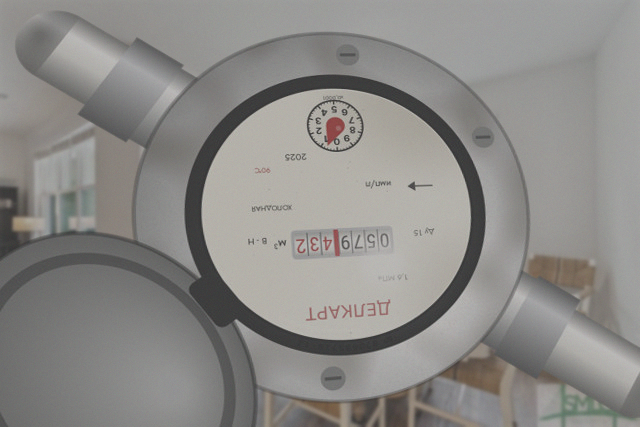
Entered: 579.4320 m³
